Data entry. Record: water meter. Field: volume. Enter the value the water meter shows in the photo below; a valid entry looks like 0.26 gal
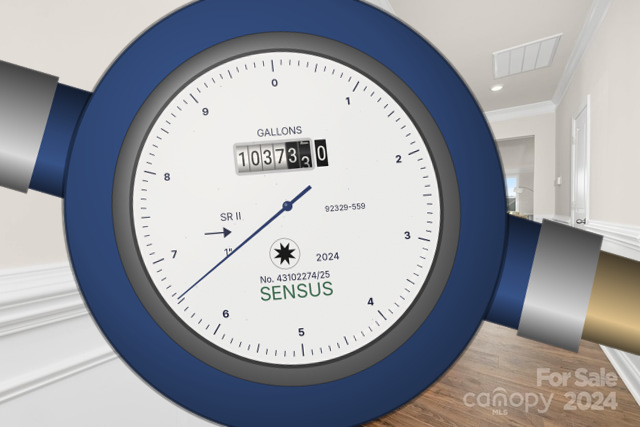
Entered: 1037326.5 gal
